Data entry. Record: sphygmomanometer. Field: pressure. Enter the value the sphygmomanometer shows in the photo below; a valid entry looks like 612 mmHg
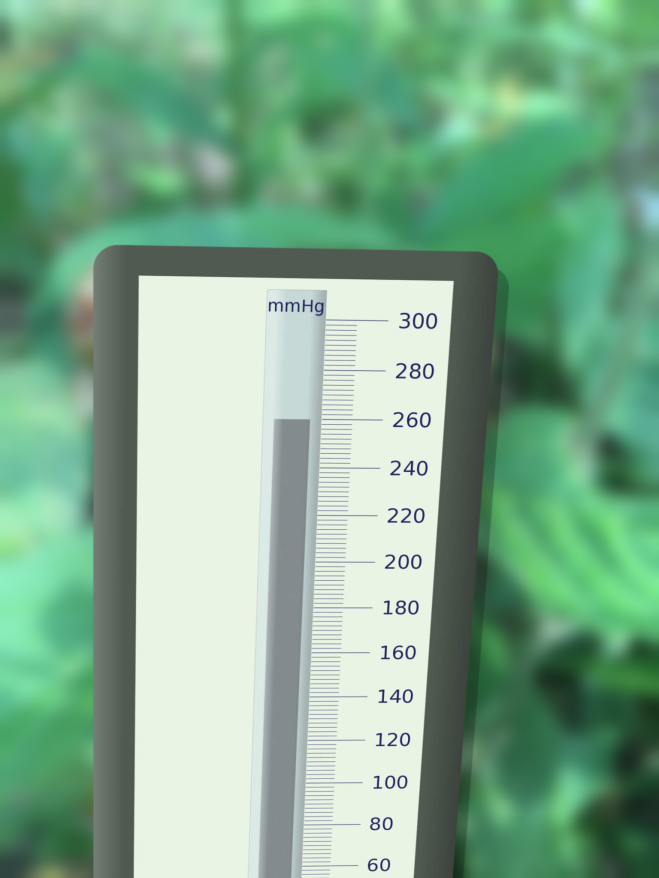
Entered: 260 mmHg
